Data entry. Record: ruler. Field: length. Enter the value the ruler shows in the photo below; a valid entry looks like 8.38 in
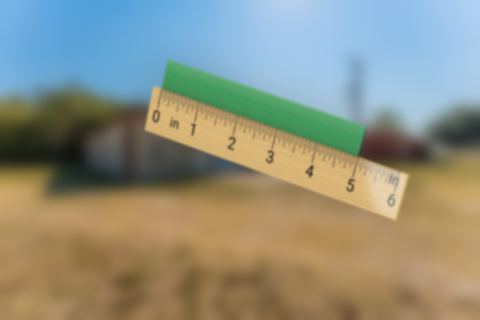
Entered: 5 in
